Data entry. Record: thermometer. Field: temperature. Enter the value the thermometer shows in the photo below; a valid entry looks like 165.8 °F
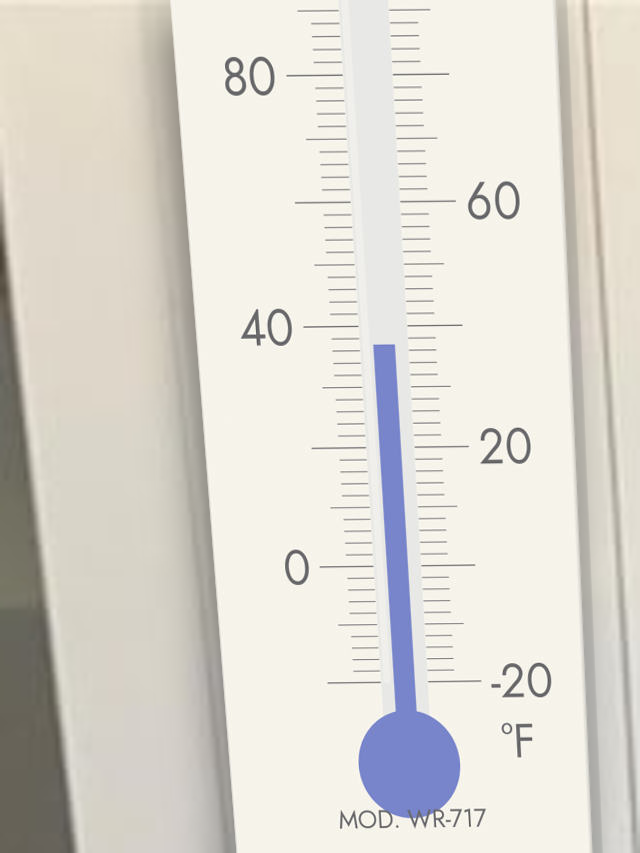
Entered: 37 °F
